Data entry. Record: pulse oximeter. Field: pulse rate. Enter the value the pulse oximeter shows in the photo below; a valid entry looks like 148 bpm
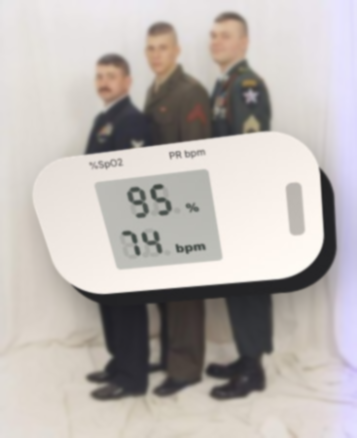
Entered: 74 bpm
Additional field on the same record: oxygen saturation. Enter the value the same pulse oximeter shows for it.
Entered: 95 %
